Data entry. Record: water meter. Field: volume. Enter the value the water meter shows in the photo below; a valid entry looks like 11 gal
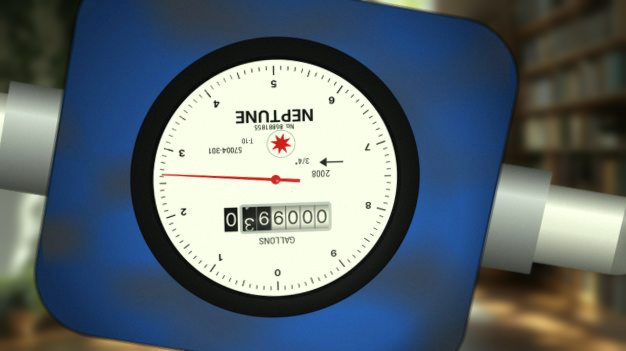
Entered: 9932.6 gal
